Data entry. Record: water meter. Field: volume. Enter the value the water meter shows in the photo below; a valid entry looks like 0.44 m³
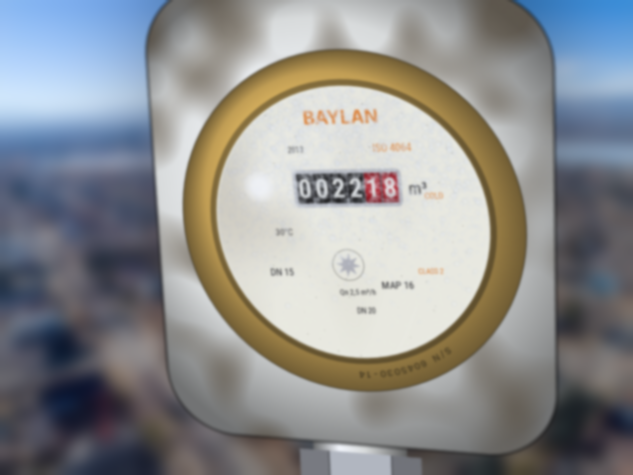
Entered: 22.18 m³
